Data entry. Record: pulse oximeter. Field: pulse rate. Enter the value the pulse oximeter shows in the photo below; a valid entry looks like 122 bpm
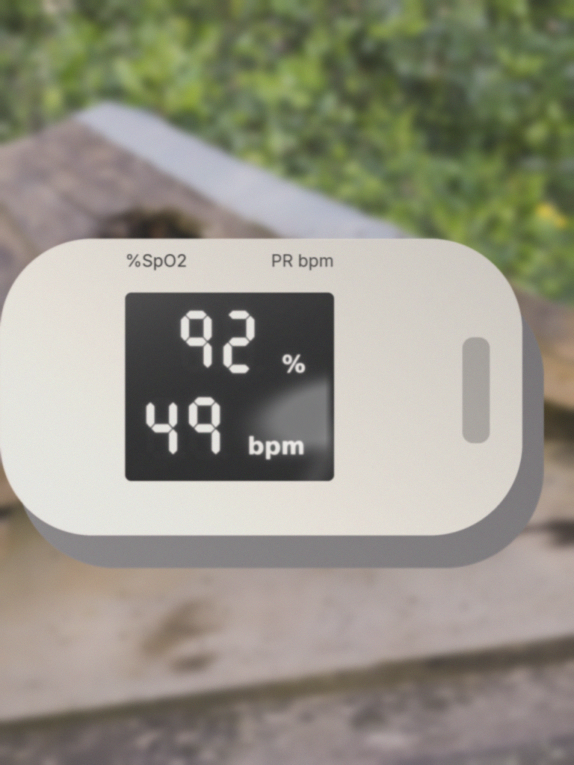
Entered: 49 bpm
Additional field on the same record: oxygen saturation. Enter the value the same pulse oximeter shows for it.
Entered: 92 %
